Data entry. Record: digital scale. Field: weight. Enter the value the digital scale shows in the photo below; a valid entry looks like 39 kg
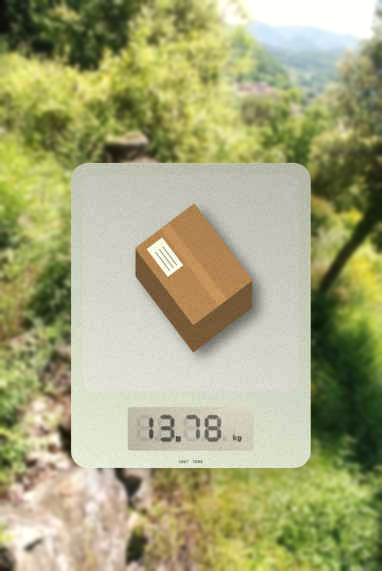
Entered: 13.78 kg
